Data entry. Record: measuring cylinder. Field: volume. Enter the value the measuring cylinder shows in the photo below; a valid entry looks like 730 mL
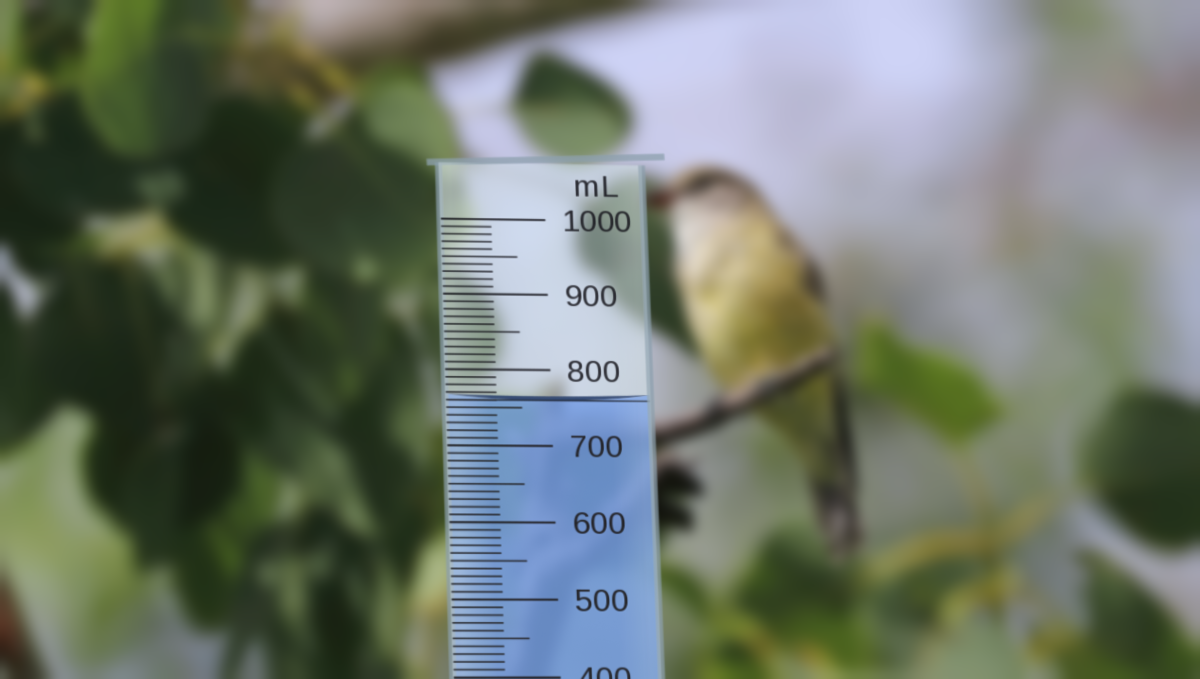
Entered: 760 mL
